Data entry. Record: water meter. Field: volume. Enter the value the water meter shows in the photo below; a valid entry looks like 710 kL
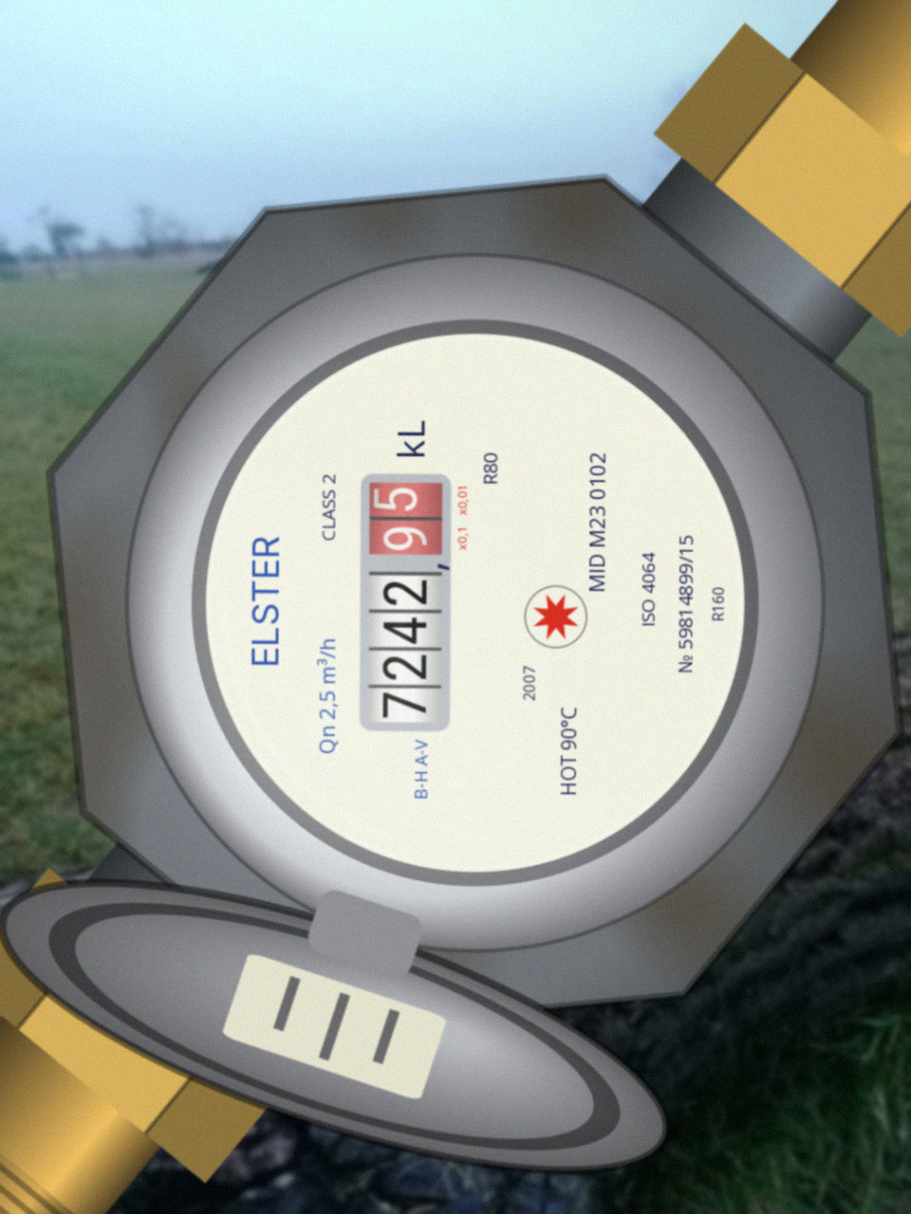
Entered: 7242.95 kL
